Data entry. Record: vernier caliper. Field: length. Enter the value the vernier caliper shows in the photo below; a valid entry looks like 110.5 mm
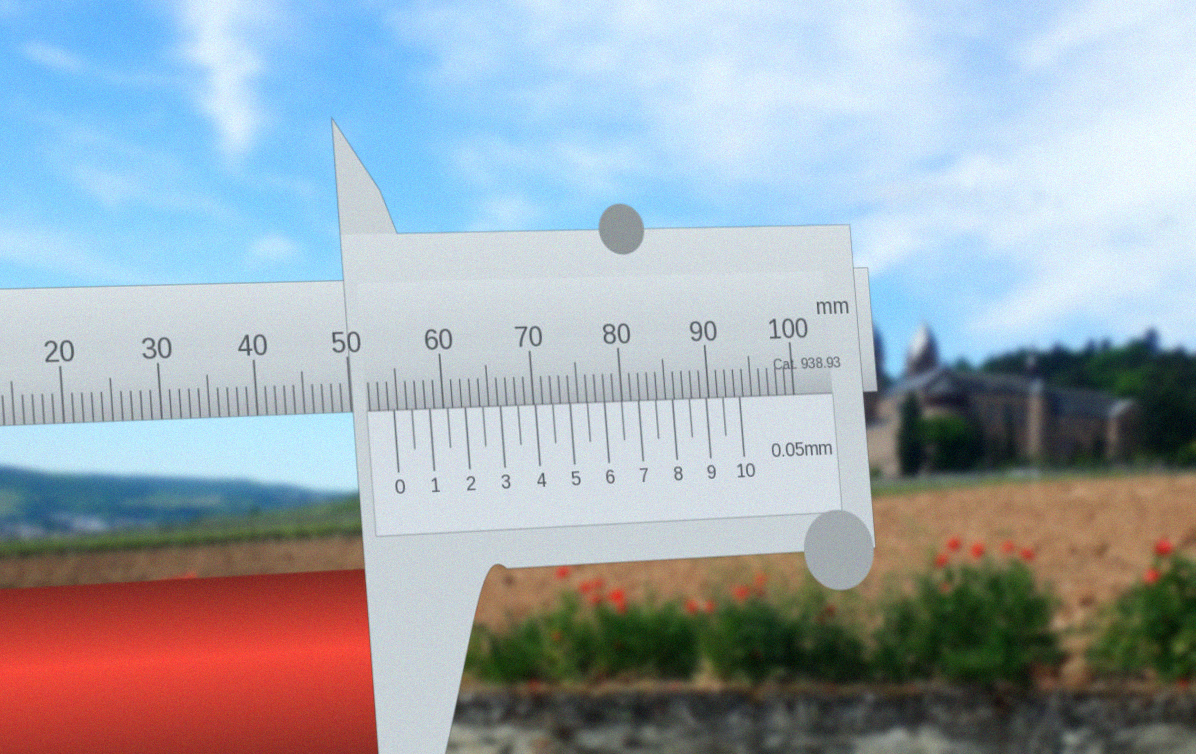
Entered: 54.6 mm
